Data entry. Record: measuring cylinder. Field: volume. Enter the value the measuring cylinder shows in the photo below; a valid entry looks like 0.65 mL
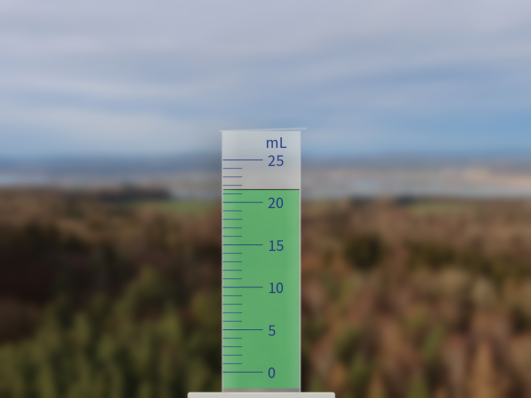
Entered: 21.5 mL
